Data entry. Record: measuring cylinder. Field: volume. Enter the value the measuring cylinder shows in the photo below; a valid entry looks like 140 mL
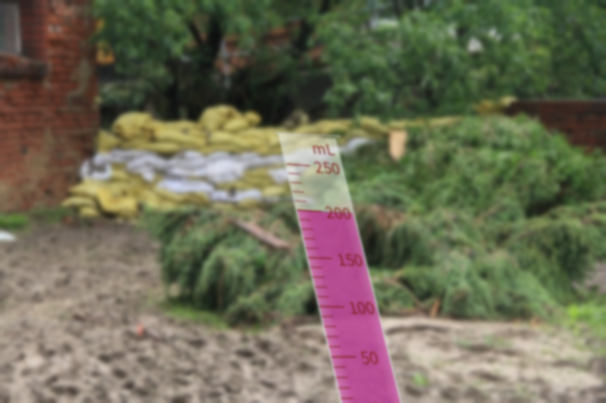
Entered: 200 mL
